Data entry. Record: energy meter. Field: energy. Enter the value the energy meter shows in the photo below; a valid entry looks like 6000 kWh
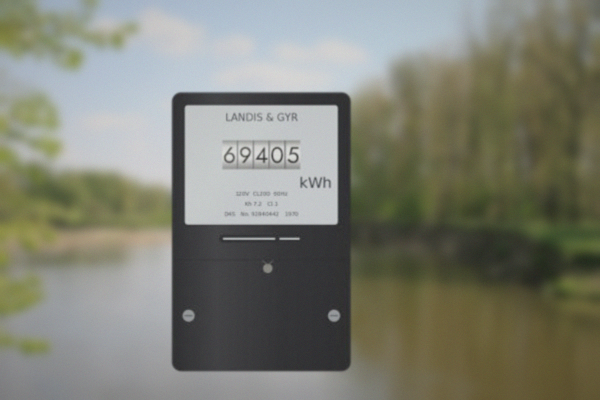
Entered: 69405 kWh
